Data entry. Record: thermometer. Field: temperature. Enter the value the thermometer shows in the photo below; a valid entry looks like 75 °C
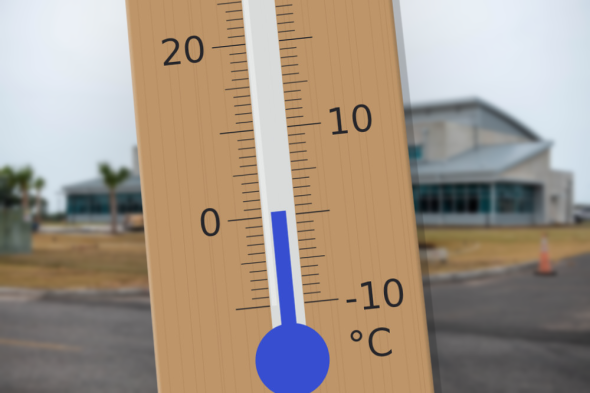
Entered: 0.5 °C
